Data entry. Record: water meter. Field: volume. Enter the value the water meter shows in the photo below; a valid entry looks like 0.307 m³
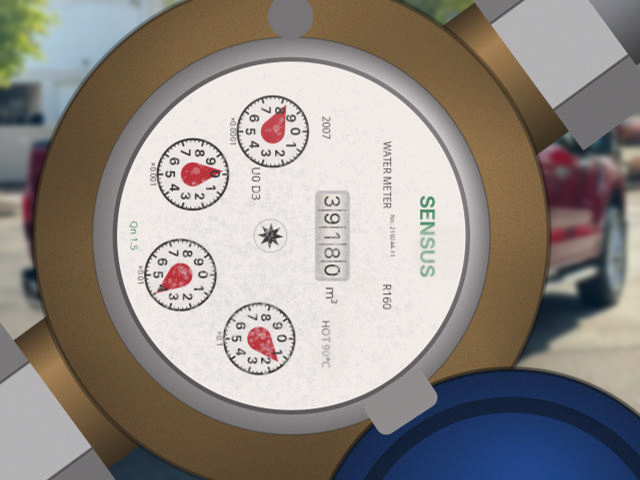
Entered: 39180.1398 m³
